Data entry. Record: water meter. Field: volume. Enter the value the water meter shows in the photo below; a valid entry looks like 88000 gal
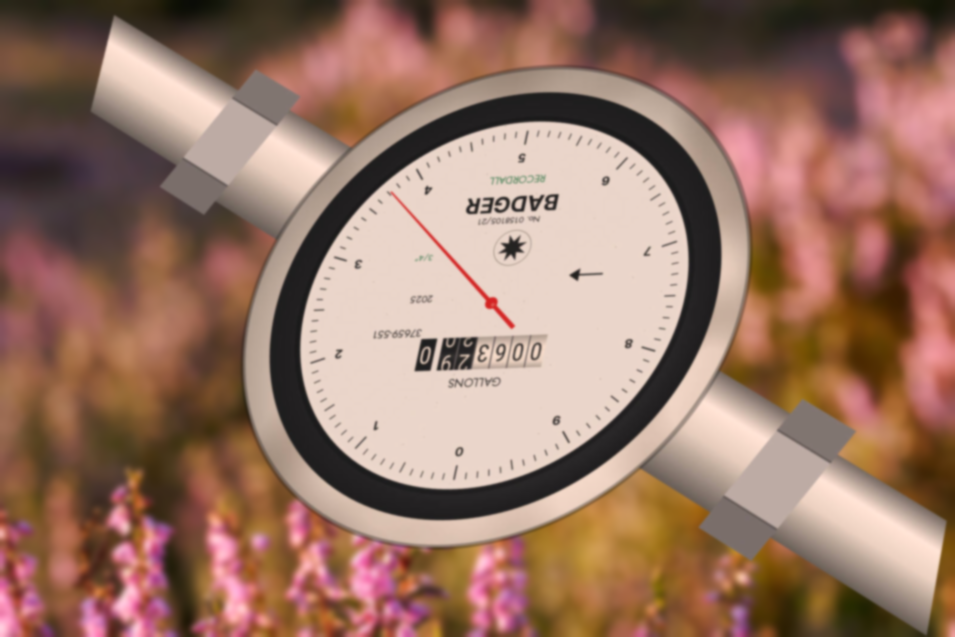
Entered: 63293.7 gal
